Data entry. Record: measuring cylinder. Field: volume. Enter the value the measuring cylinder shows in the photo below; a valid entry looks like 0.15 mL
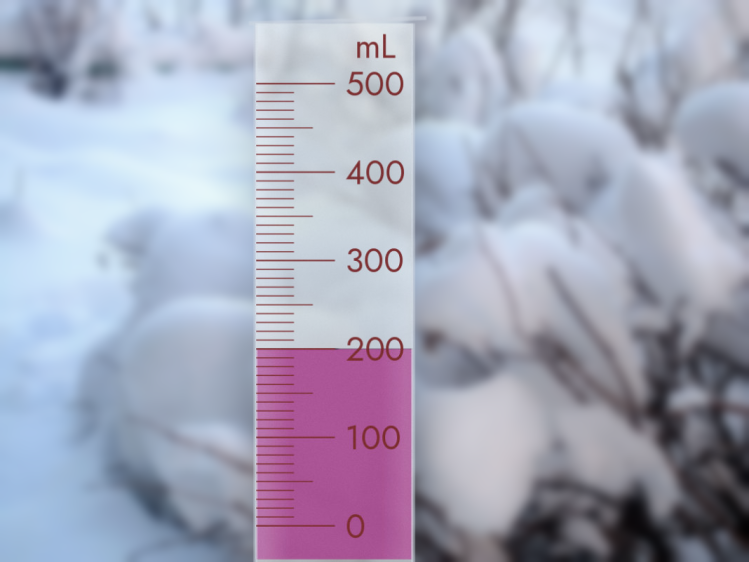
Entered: 200 mL
